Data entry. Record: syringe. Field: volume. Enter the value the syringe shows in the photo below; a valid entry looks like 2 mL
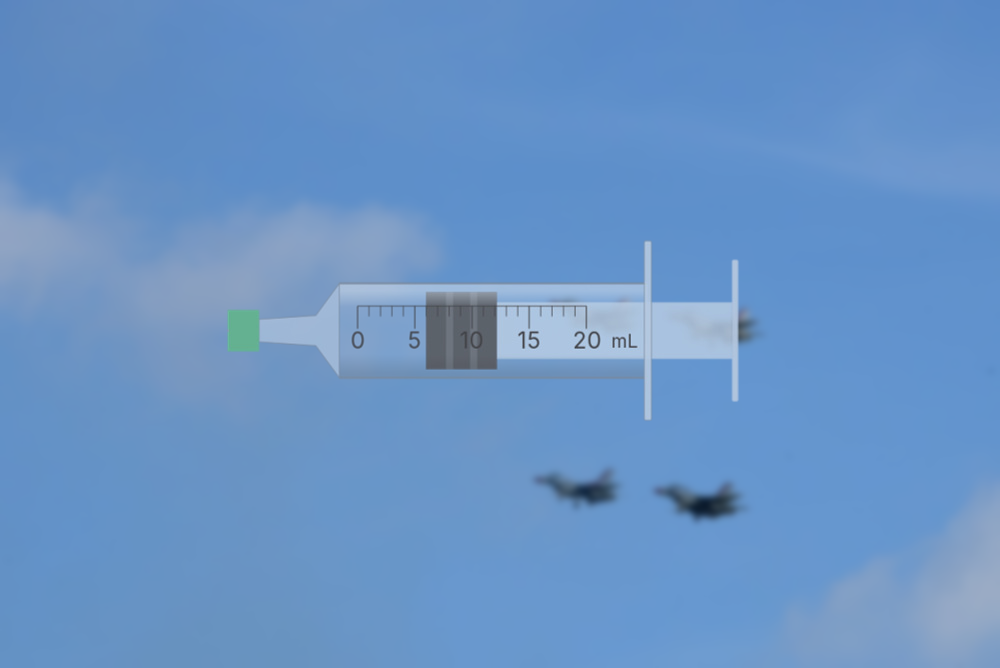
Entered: 6 mL
